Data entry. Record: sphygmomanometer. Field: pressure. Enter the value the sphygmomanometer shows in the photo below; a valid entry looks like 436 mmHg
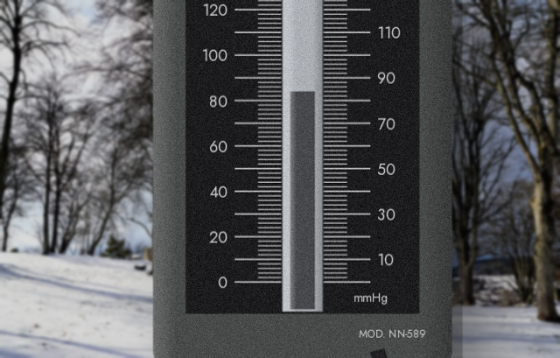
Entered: 84 mmHg
